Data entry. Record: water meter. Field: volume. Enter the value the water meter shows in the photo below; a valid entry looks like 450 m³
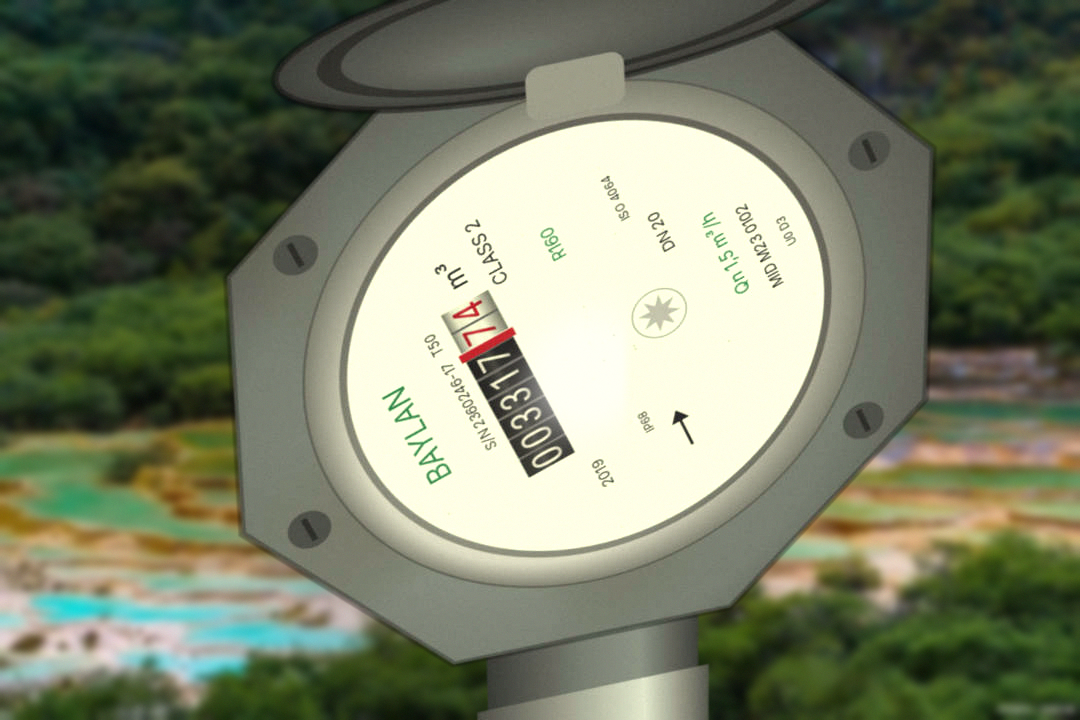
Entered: 3317.74 m³
